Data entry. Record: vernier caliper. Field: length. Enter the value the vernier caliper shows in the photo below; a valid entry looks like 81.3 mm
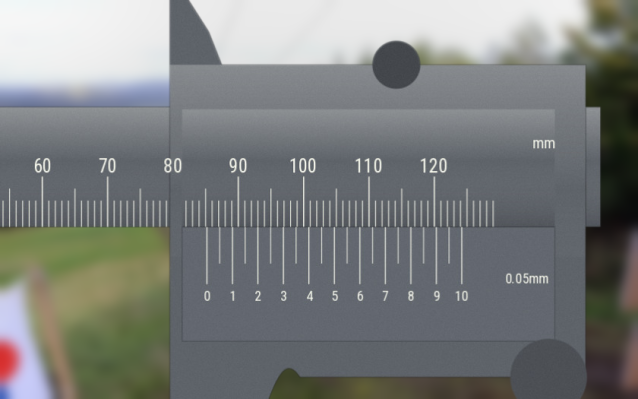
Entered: 85.2 mm
